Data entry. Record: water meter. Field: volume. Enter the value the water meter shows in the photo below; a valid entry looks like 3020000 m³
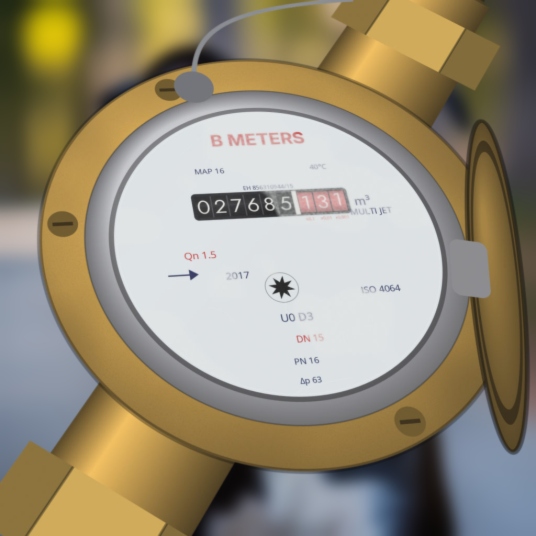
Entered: 27685.131 m³
